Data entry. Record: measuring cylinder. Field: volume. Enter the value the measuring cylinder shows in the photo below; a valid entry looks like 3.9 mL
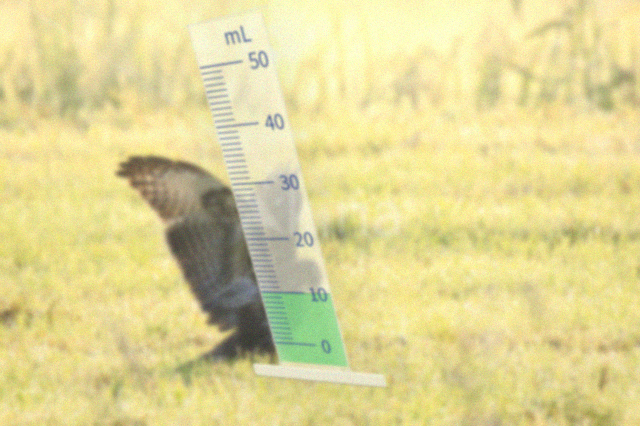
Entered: 10 mL
